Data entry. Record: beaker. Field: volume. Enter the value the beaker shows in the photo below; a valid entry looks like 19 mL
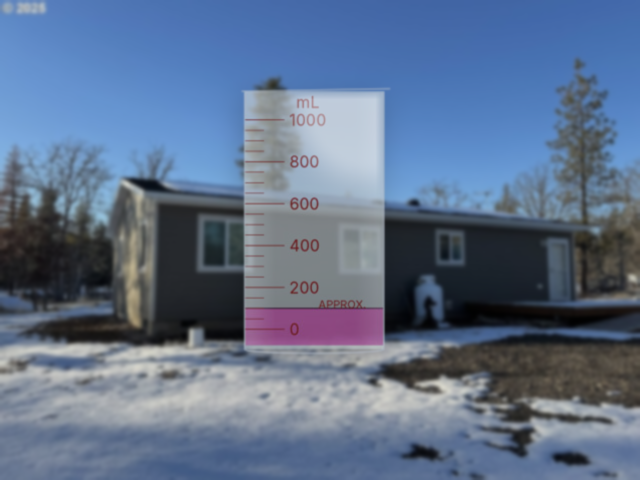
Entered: 100 mL
